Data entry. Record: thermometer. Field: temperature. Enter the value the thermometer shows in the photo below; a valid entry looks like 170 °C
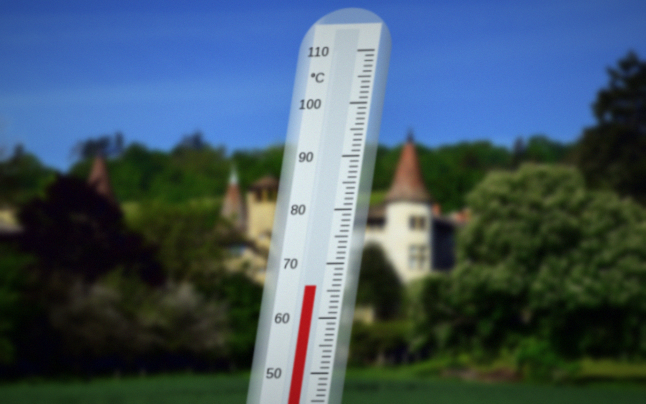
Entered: 66 °C
